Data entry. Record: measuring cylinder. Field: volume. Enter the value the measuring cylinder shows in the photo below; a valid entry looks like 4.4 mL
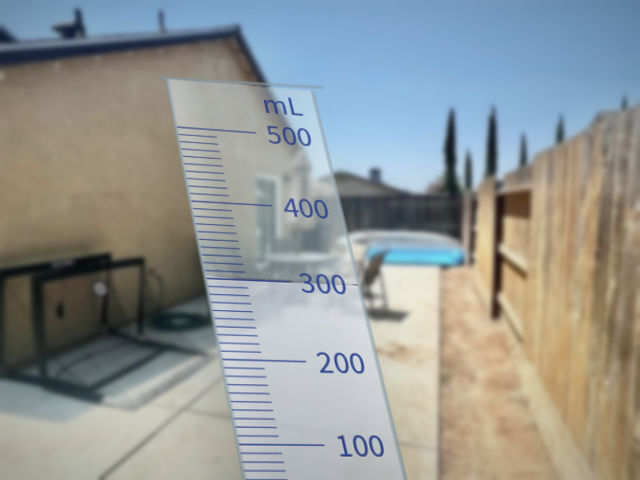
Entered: 300 mL
